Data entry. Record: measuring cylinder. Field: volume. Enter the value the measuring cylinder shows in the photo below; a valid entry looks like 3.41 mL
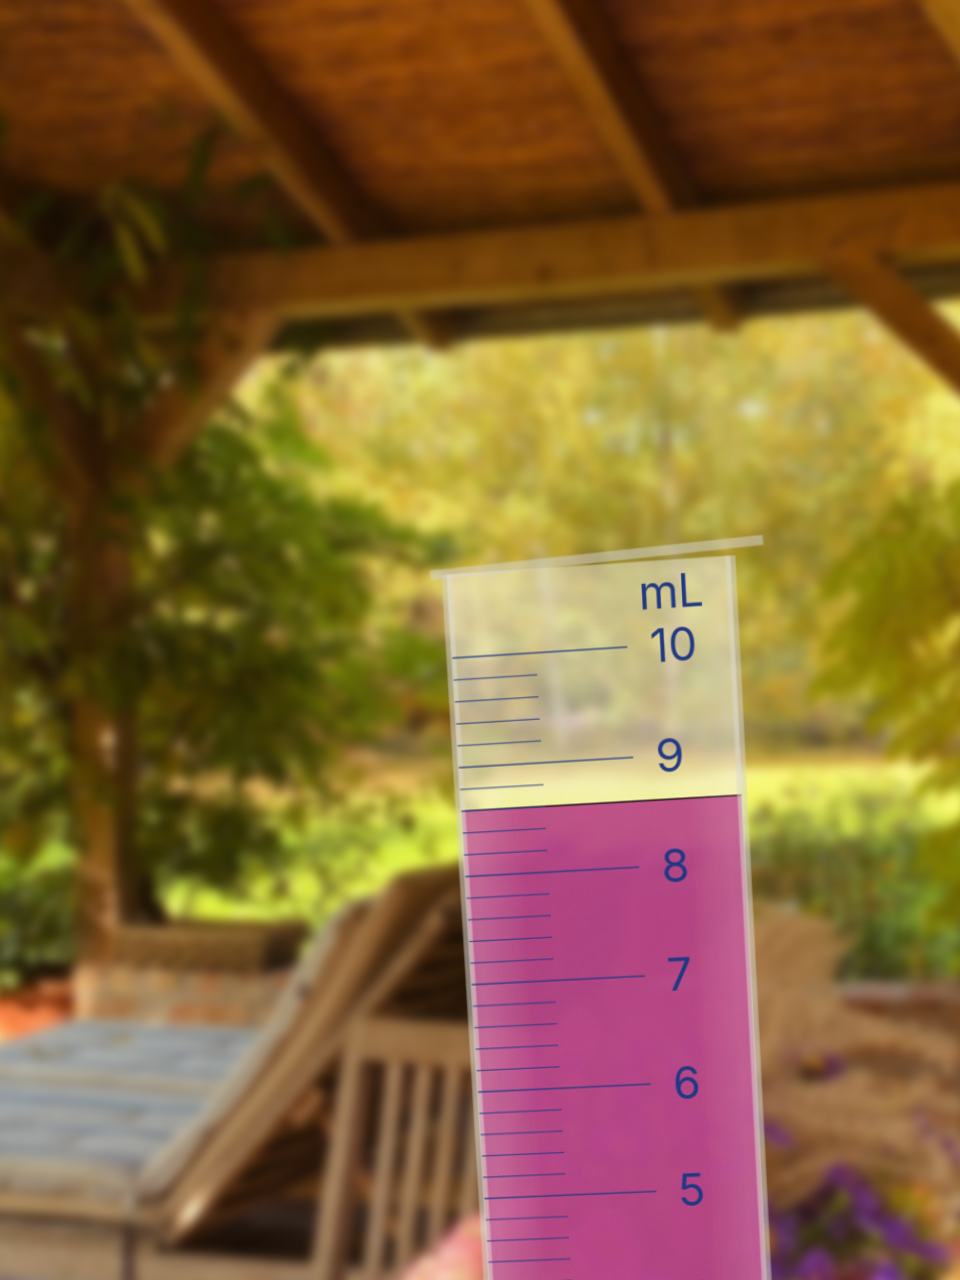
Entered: 8.6 mL
